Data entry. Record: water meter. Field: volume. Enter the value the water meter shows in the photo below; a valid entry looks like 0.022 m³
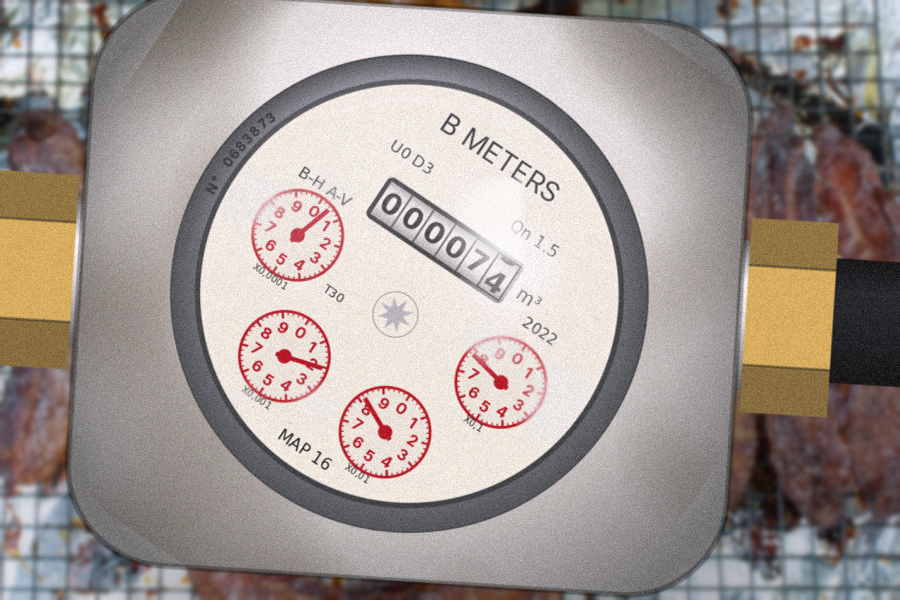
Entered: 73.7820 m³
